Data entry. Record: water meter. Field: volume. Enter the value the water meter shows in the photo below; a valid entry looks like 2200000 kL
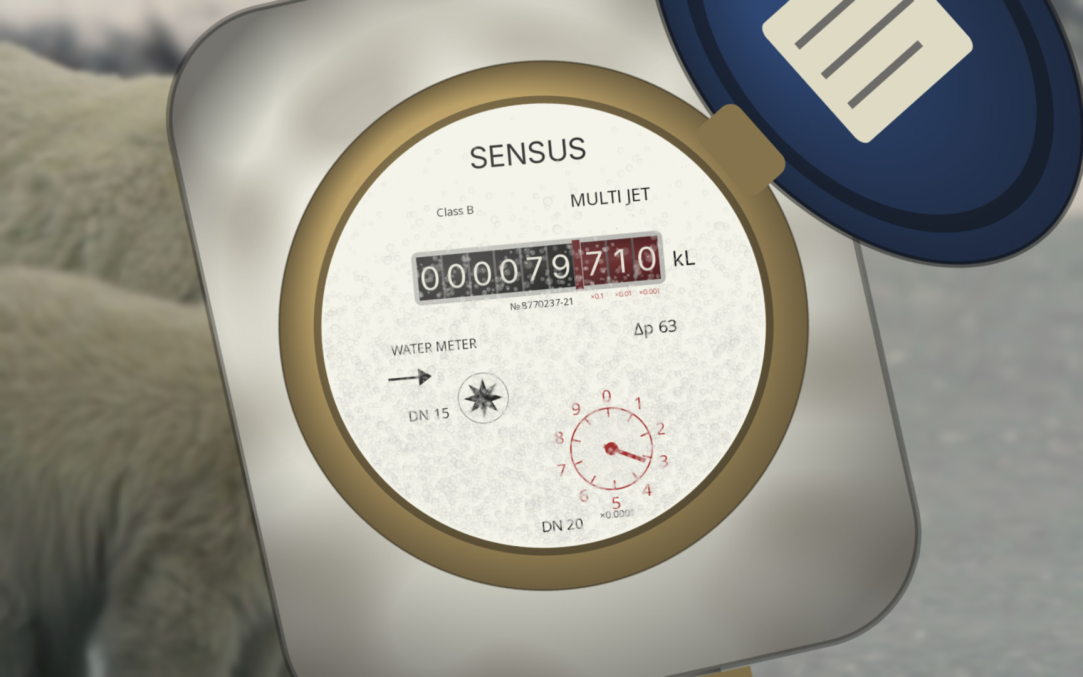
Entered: 79.7103 kL
